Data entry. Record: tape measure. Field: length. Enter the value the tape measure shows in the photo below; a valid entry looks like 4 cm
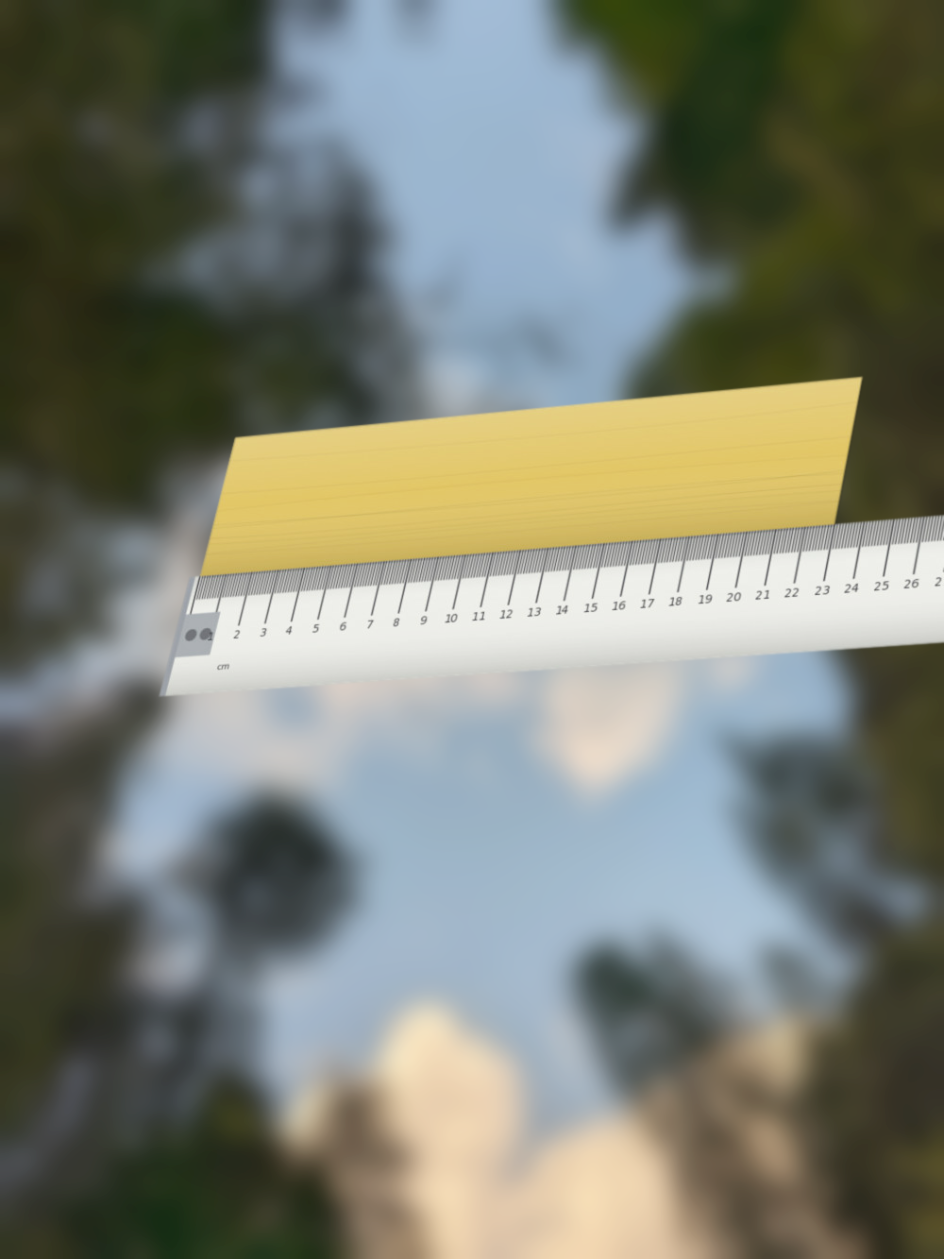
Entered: 23 cm
